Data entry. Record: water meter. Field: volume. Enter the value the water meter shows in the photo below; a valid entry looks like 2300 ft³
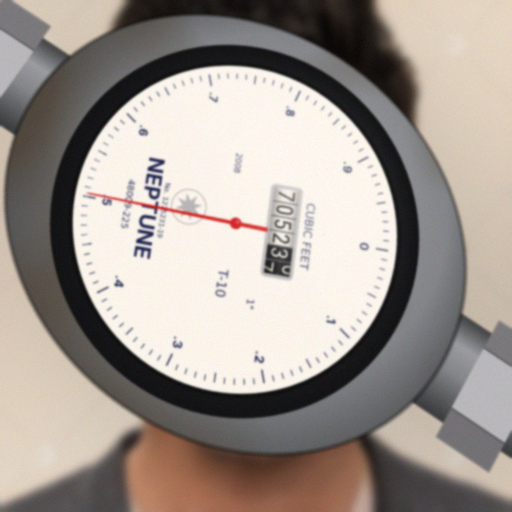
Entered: 705236.50 ft³
